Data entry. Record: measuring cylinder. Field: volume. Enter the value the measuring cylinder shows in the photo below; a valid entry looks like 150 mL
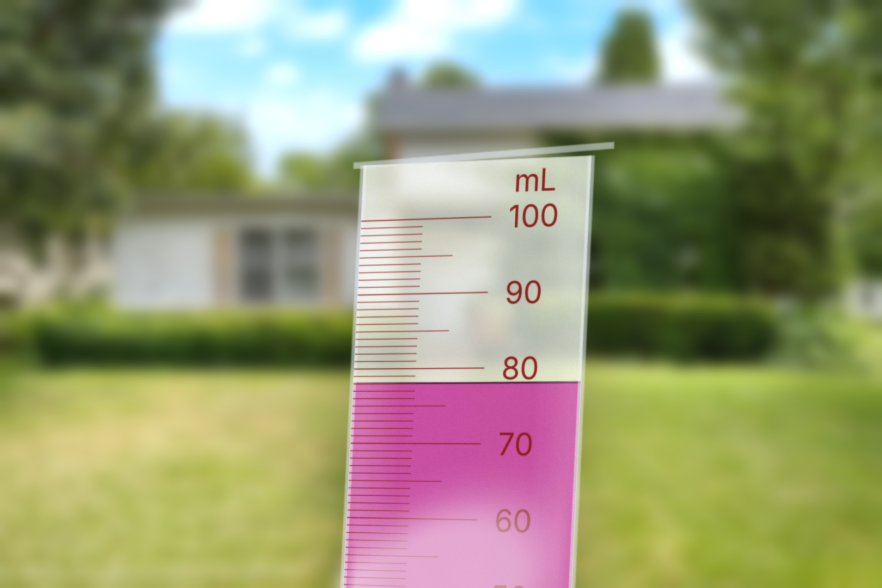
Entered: 78 mL
